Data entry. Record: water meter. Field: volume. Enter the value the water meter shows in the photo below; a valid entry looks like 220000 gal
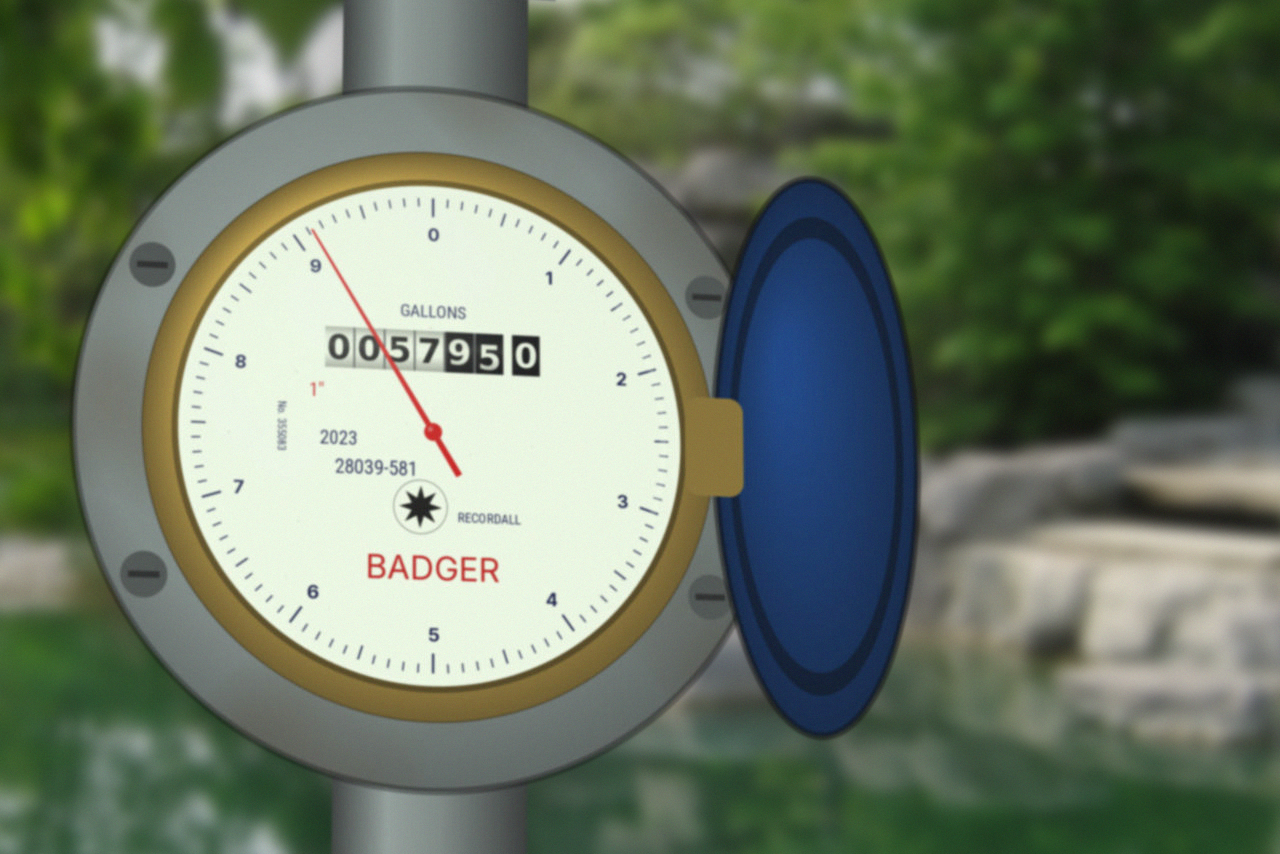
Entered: 57949.1 gal
